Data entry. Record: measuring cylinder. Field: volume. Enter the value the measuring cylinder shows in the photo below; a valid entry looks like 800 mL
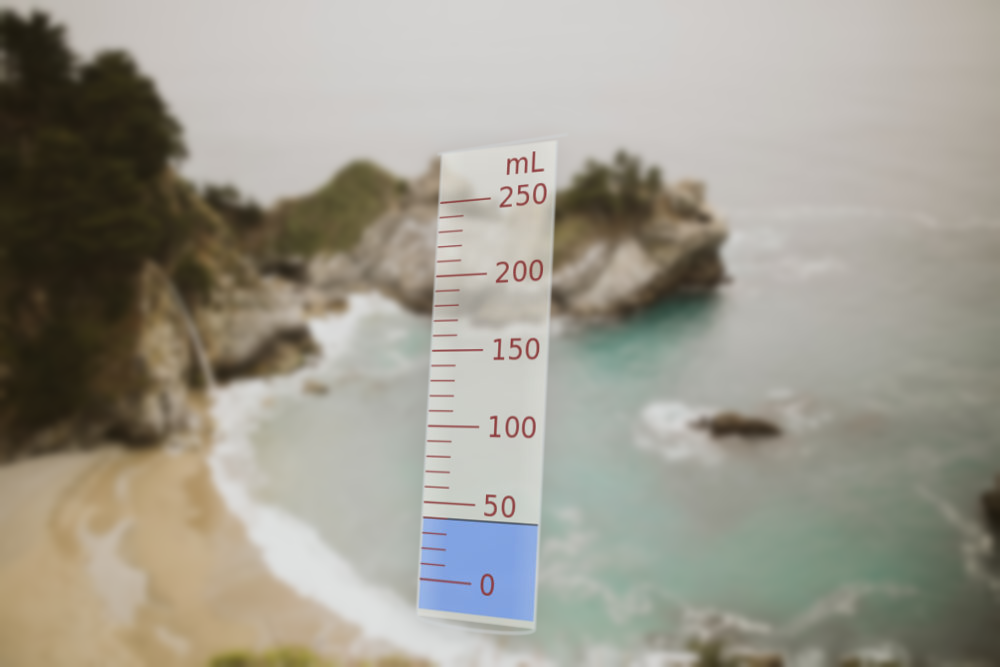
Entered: 40 mL
